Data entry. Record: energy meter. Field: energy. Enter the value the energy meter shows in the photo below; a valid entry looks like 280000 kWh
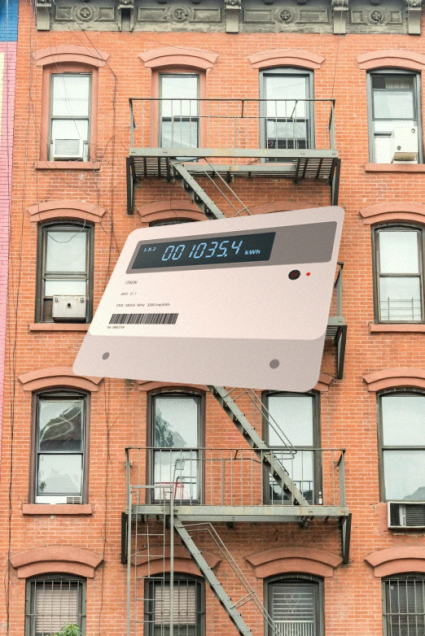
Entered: 1035.4 kWh
